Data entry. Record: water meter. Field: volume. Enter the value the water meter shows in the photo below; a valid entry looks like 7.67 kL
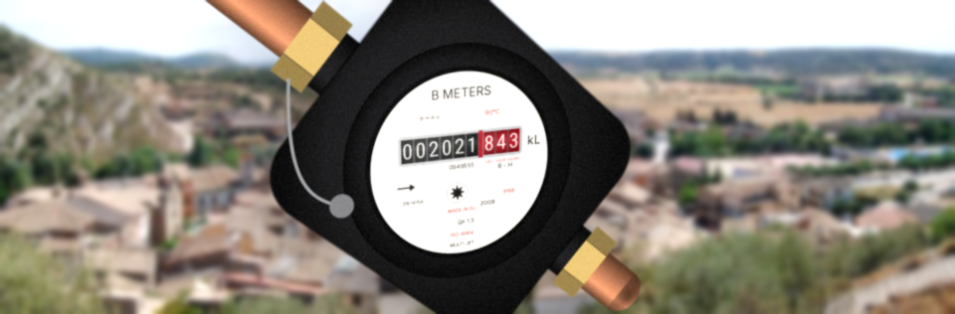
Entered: 2021.843 kL
